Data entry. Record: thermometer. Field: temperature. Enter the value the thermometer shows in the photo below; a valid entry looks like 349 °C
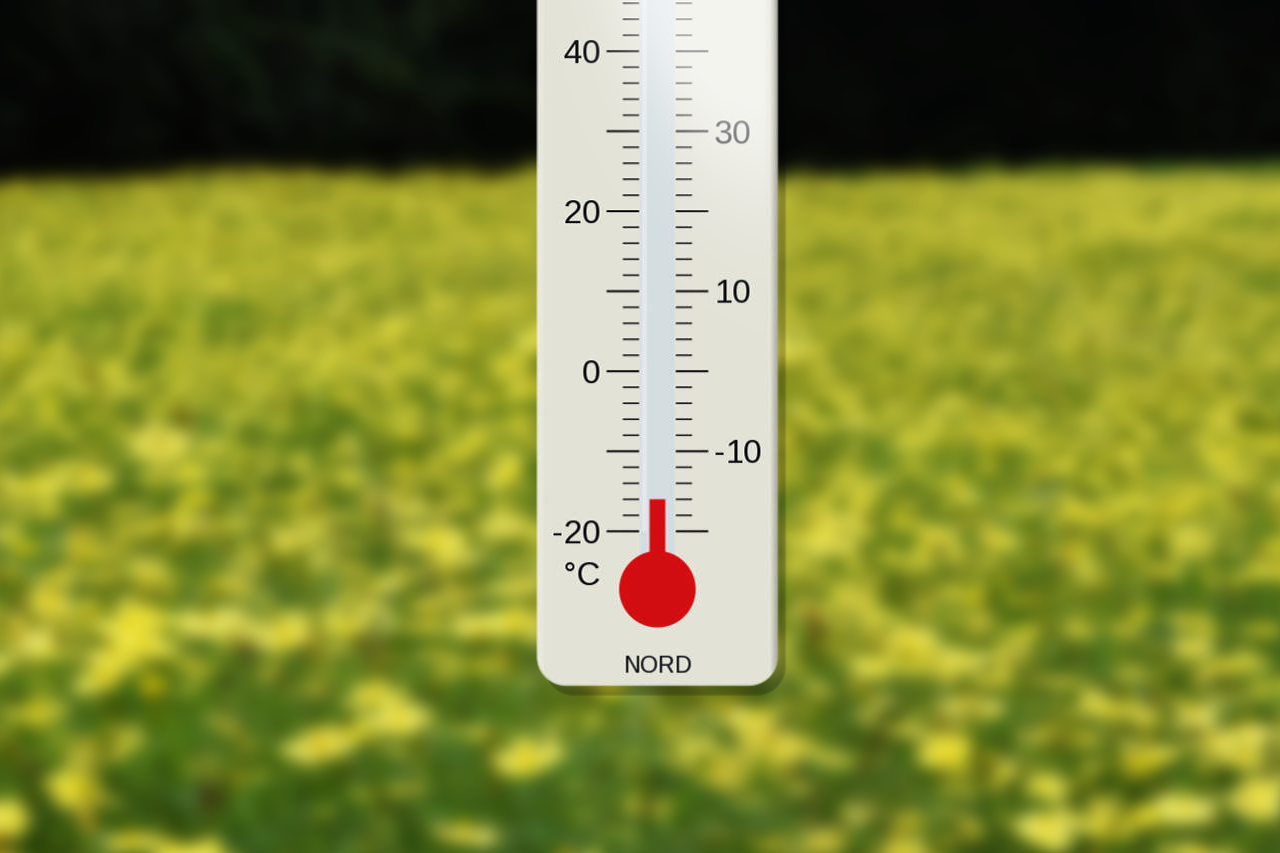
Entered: -16 °C
